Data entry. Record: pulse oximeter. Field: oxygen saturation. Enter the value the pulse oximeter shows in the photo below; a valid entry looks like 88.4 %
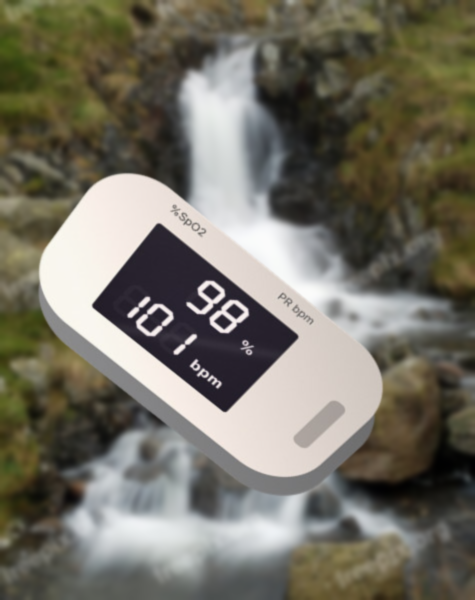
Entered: 98 %
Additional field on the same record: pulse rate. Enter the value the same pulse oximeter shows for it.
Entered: 101 bpm
